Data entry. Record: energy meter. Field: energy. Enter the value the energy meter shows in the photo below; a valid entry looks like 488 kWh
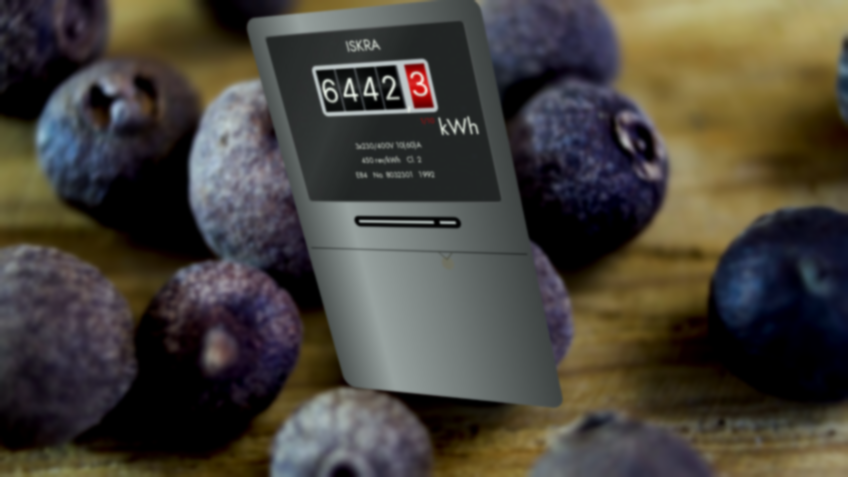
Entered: 6442.3 kWh
